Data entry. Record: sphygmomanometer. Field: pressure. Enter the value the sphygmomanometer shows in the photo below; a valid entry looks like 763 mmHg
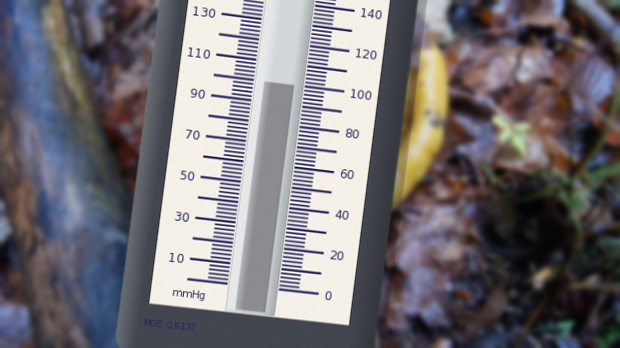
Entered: 100 mmHg
